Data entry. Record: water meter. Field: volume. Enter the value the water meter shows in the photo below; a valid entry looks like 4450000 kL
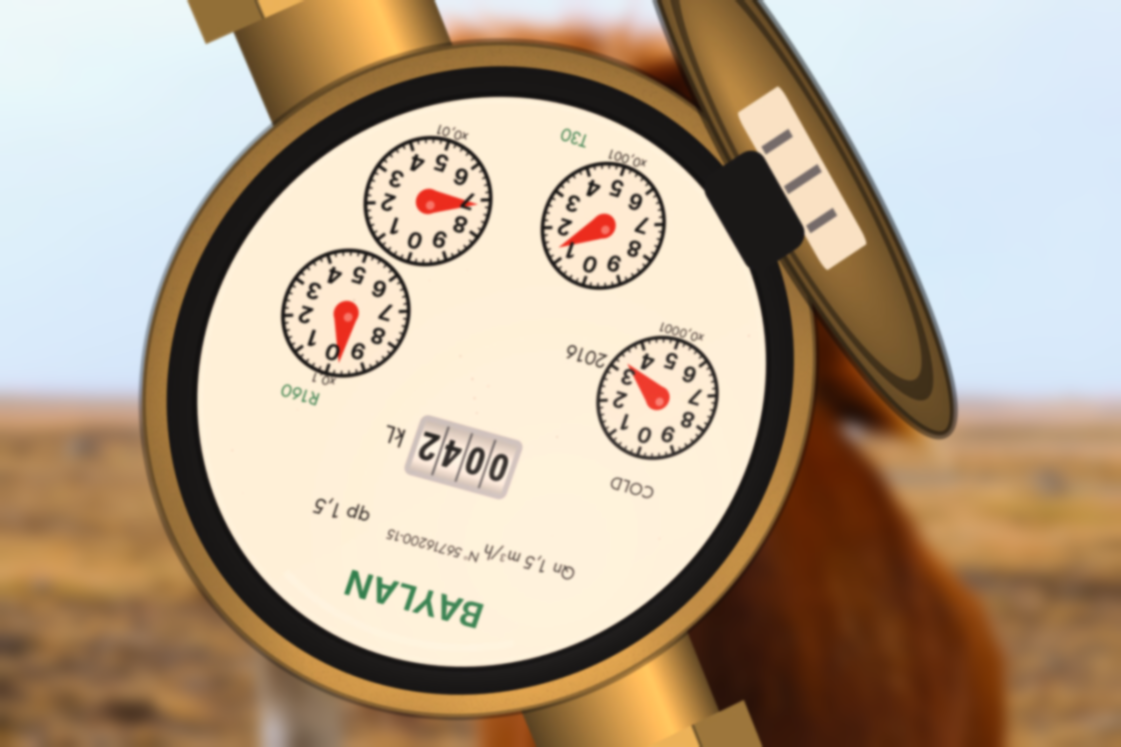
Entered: 41.9713 kL
